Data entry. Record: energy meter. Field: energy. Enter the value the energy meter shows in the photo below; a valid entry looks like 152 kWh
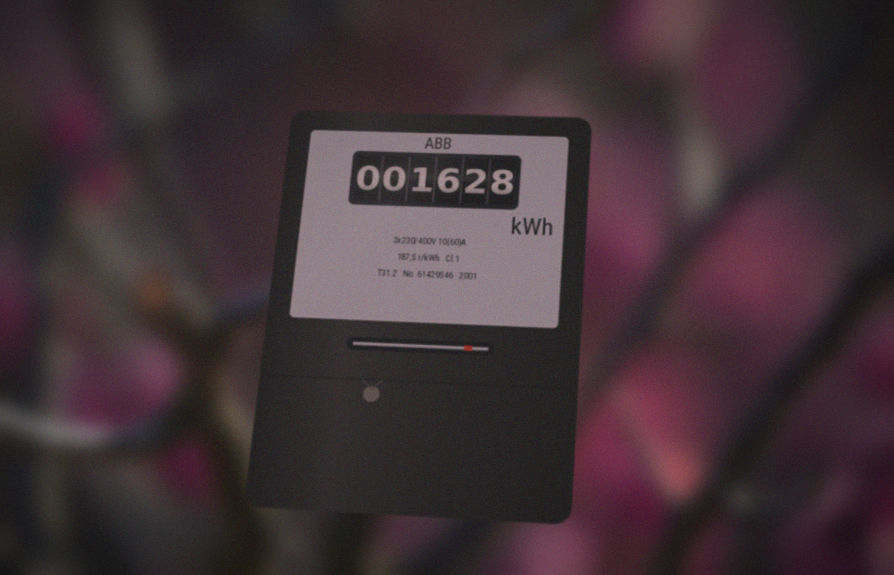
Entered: 1628 kWh
